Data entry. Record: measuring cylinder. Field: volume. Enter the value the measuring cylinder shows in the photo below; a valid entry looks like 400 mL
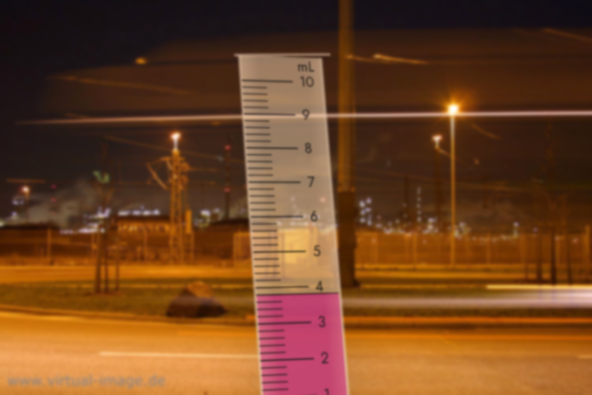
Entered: 3.8 mL
